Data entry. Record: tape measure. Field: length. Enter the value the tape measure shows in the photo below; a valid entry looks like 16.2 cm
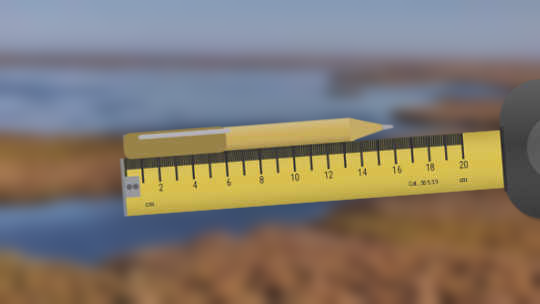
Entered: 16 cm
